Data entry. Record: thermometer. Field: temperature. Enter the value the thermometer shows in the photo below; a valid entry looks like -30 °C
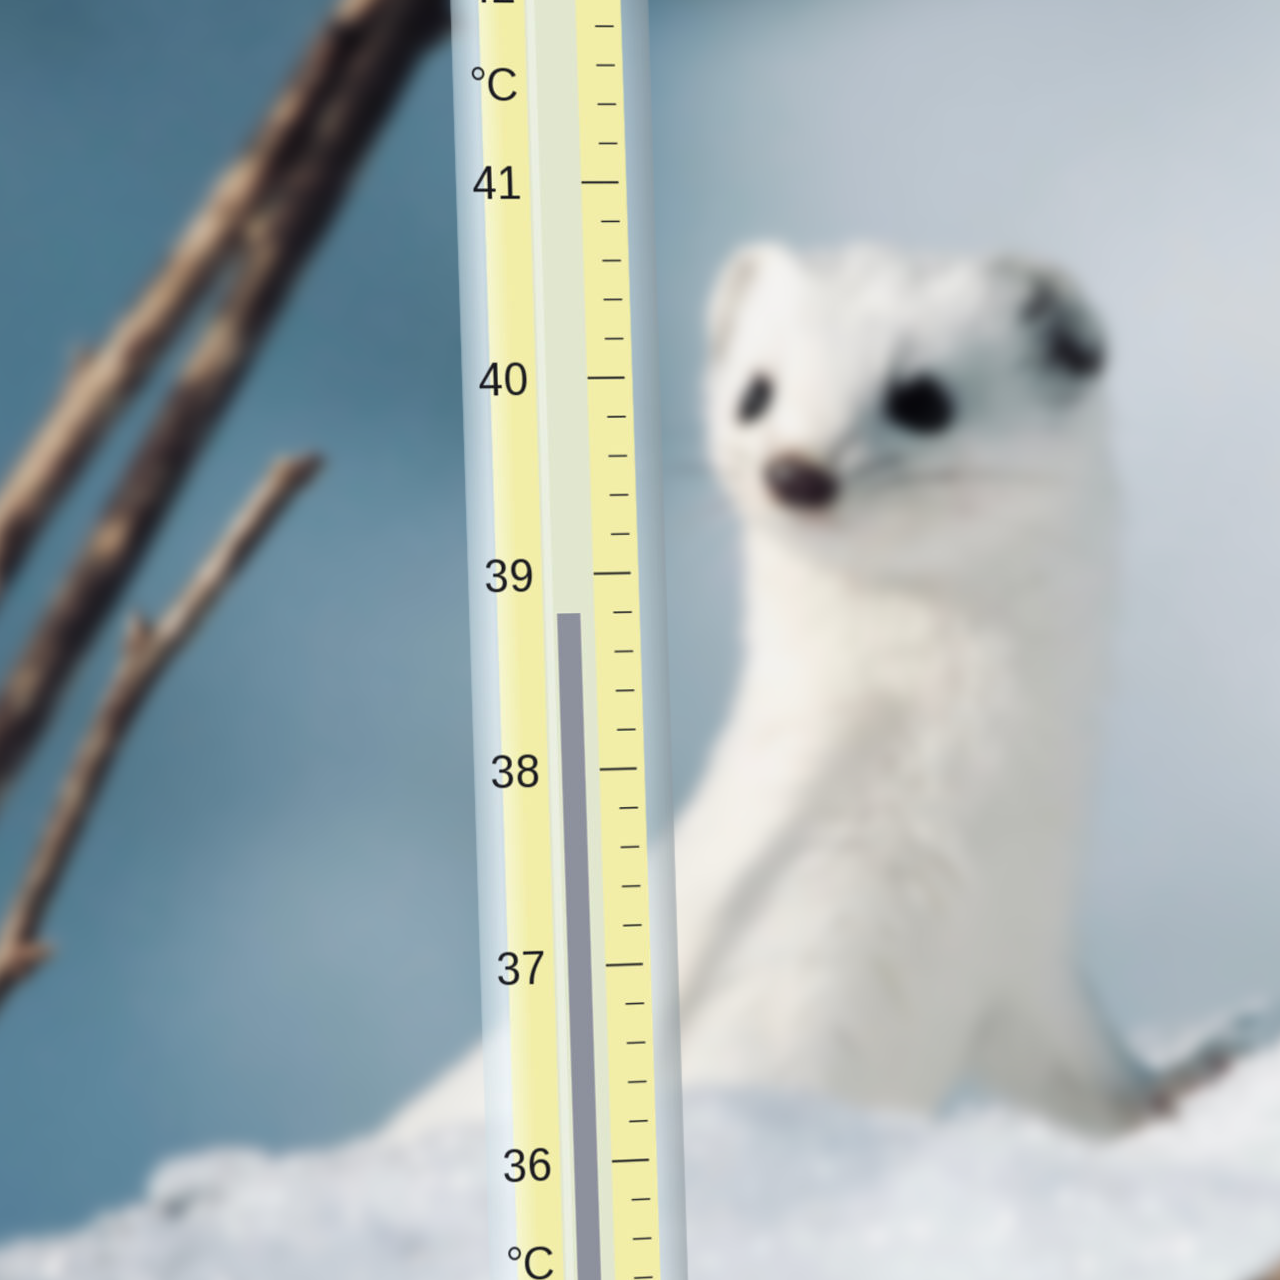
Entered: 38.8 °C
